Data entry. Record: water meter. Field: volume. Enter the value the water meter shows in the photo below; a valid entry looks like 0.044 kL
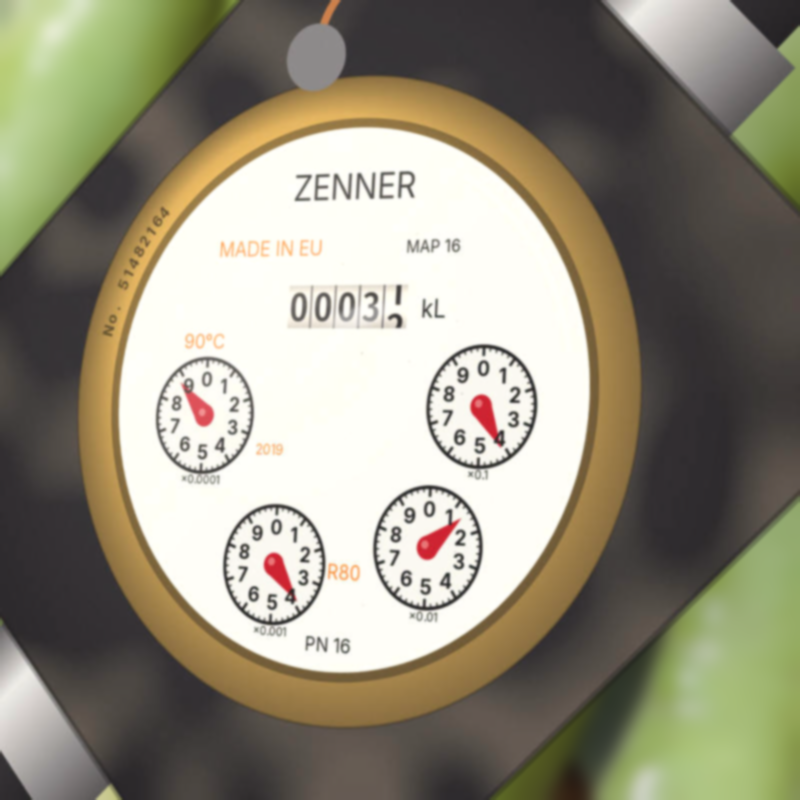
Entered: 31.4138 kL
